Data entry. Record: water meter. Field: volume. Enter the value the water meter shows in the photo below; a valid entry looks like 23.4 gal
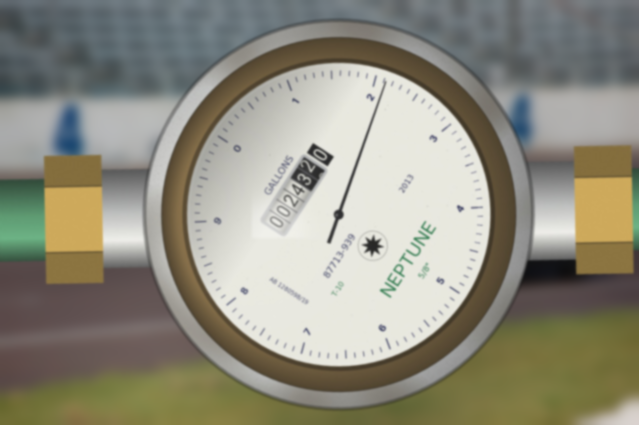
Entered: 24322.1 gal
